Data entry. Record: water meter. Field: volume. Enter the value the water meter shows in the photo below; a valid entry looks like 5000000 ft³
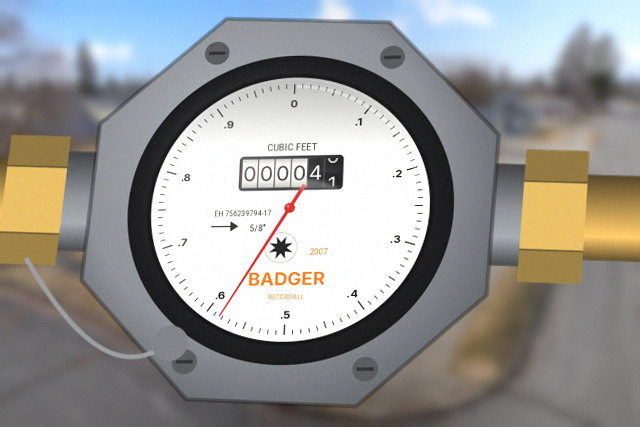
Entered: 40.58 ft³
